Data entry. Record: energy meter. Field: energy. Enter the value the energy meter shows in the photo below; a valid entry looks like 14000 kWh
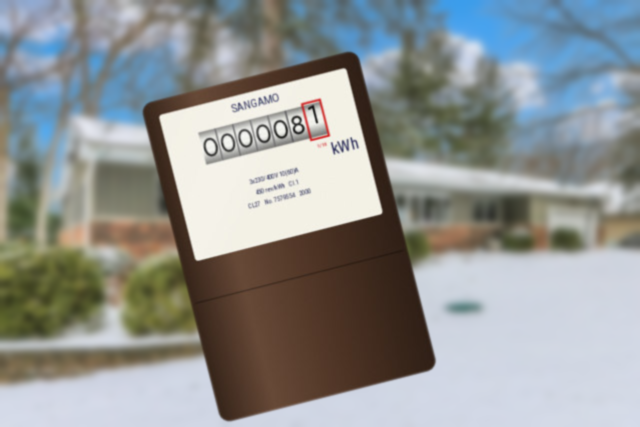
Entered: 8.1 kWh
